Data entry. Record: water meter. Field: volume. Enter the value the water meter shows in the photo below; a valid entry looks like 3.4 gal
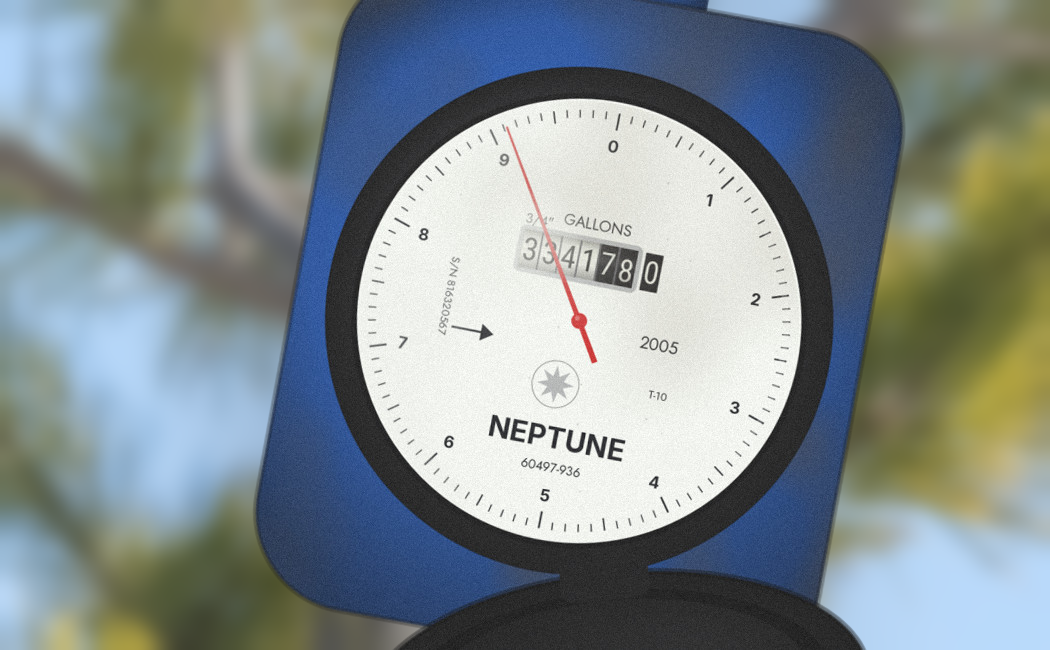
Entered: 3341779.1 gal
